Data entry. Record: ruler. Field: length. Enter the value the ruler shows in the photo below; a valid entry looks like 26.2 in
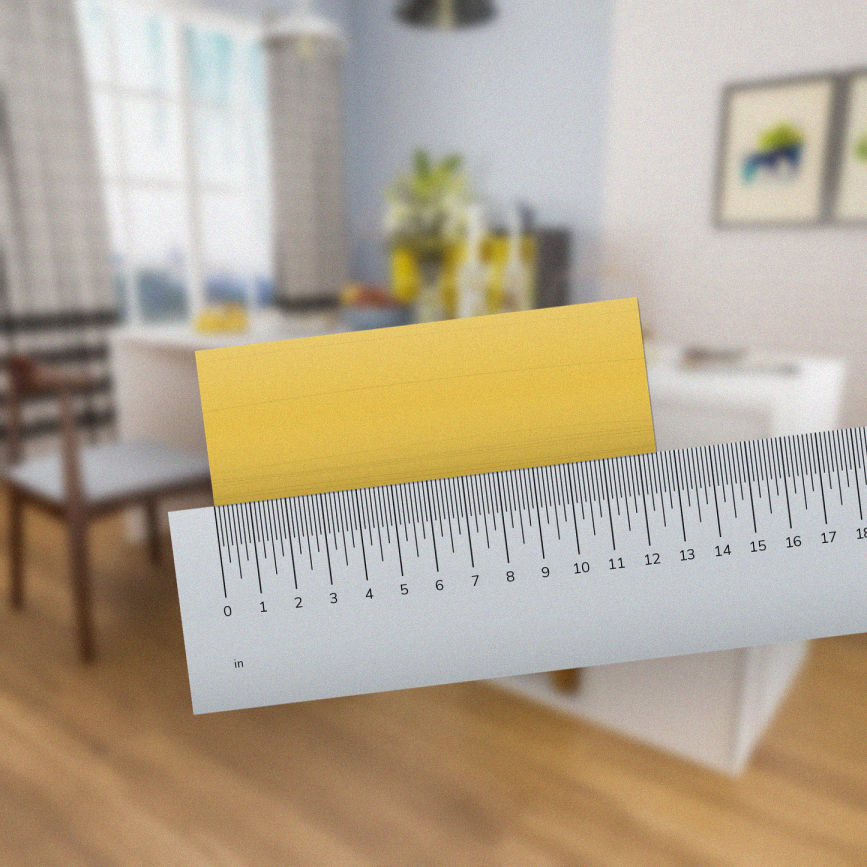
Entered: 12.5 in
